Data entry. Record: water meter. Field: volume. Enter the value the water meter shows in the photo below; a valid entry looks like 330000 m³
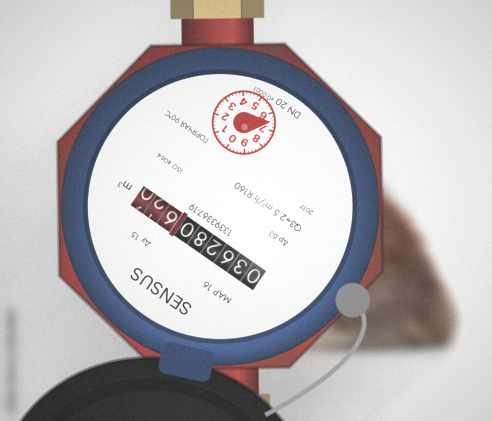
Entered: 36280.6196 m³
